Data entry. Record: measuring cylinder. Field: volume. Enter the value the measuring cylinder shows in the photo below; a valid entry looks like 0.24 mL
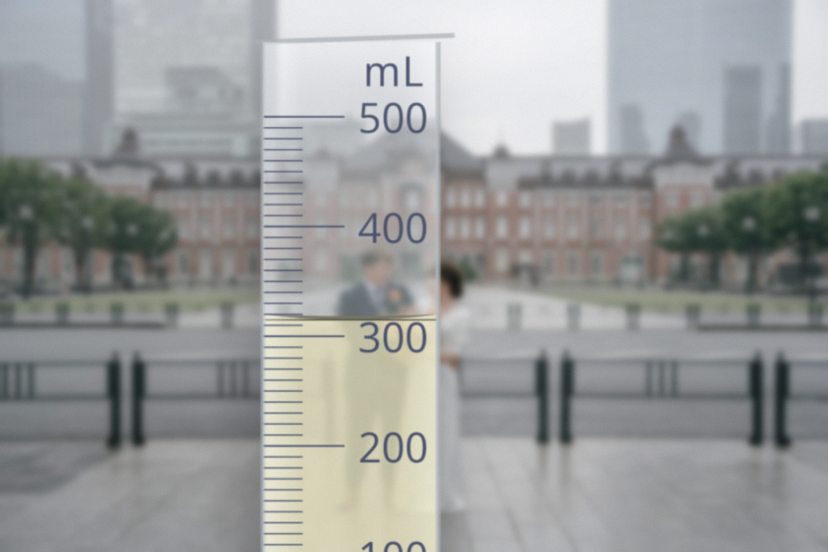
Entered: 315 mL
